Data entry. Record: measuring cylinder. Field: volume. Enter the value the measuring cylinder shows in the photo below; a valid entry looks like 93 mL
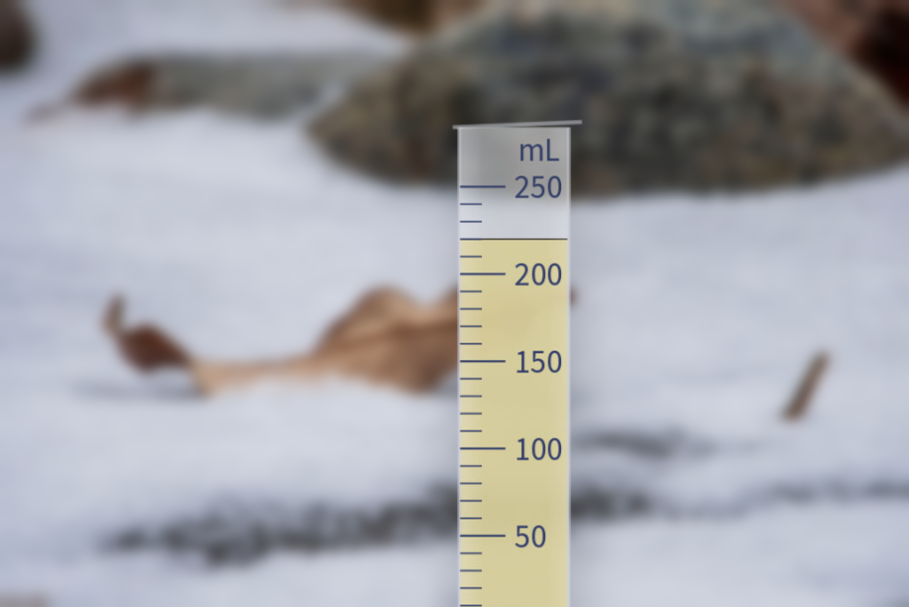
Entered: 220 mL
